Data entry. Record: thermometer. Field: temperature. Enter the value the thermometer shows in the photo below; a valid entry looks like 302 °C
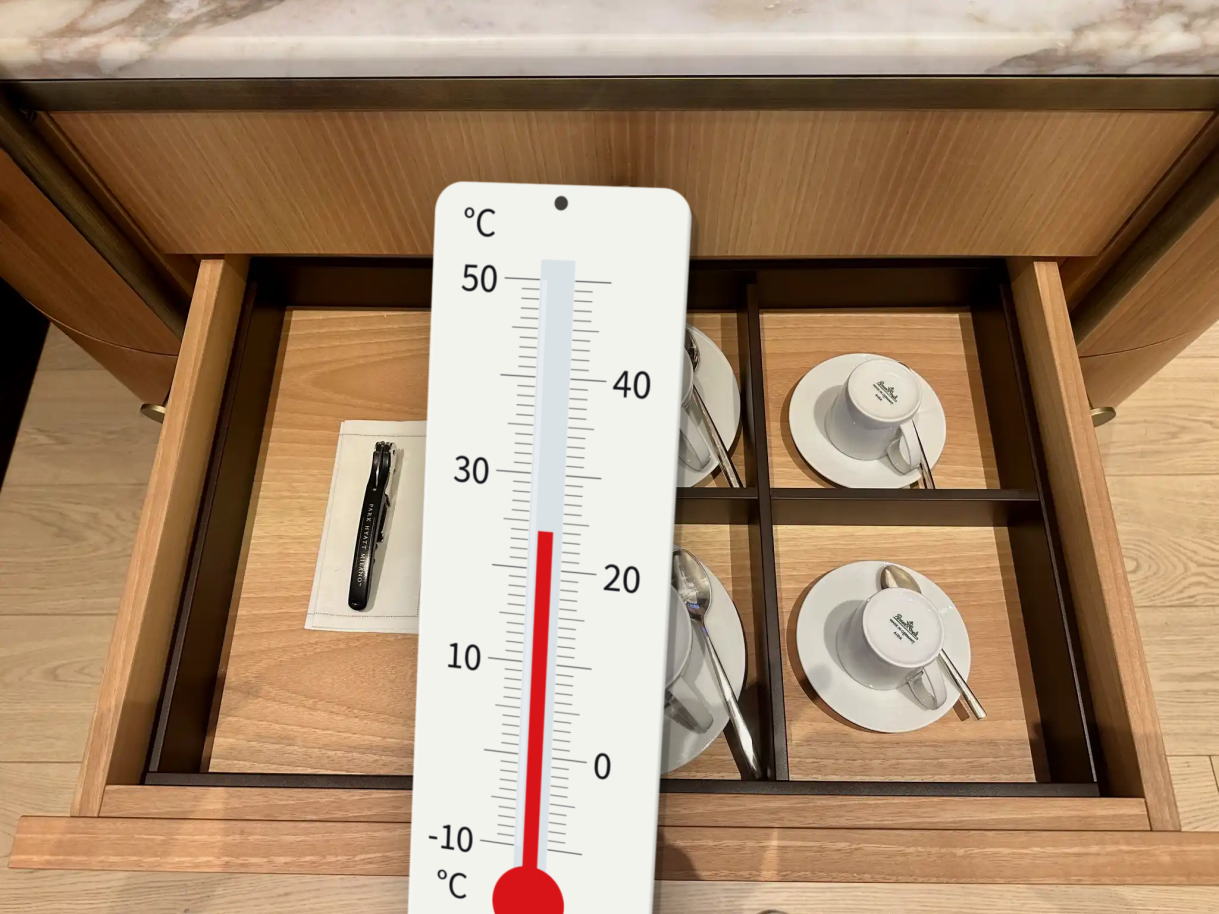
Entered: 24 °C
